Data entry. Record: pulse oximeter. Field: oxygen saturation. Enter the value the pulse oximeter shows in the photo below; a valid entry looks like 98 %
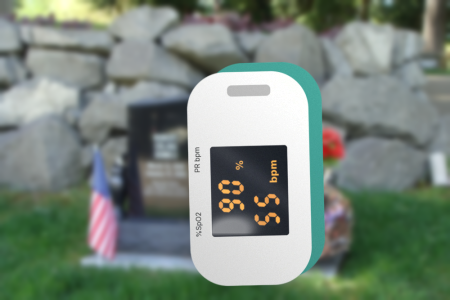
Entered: 90 %
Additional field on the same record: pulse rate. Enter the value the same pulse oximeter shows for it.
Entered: 55 bpm
